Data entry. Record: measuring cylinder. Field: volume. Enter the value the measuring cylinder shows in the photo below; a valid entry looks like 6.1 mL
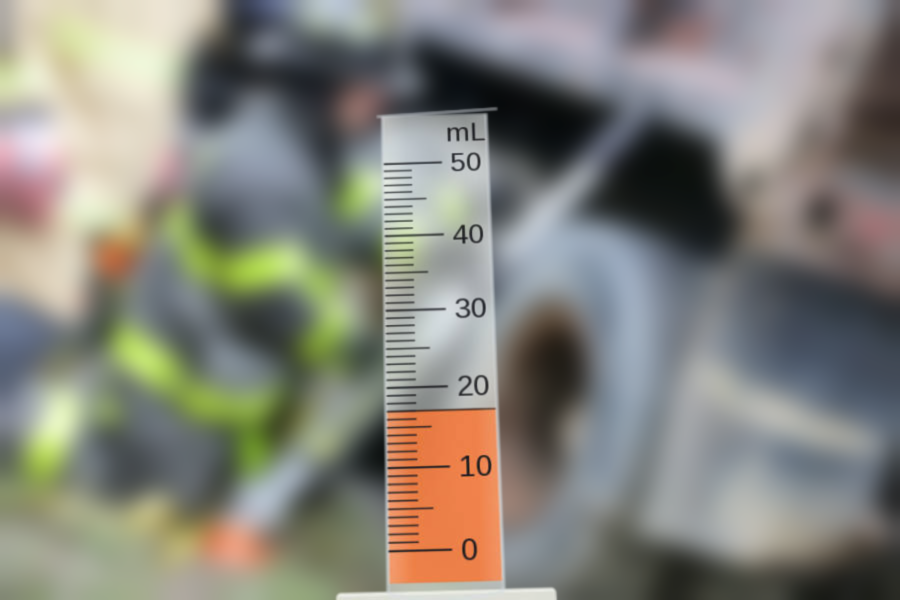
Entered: 17 mL
